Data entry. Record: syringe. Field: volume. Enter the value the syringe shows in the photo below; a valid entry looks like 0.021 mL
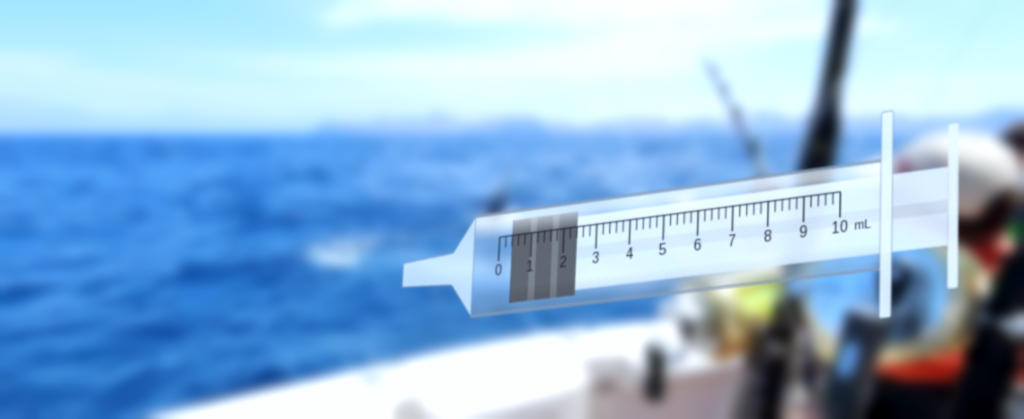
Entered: 0.4 mL
